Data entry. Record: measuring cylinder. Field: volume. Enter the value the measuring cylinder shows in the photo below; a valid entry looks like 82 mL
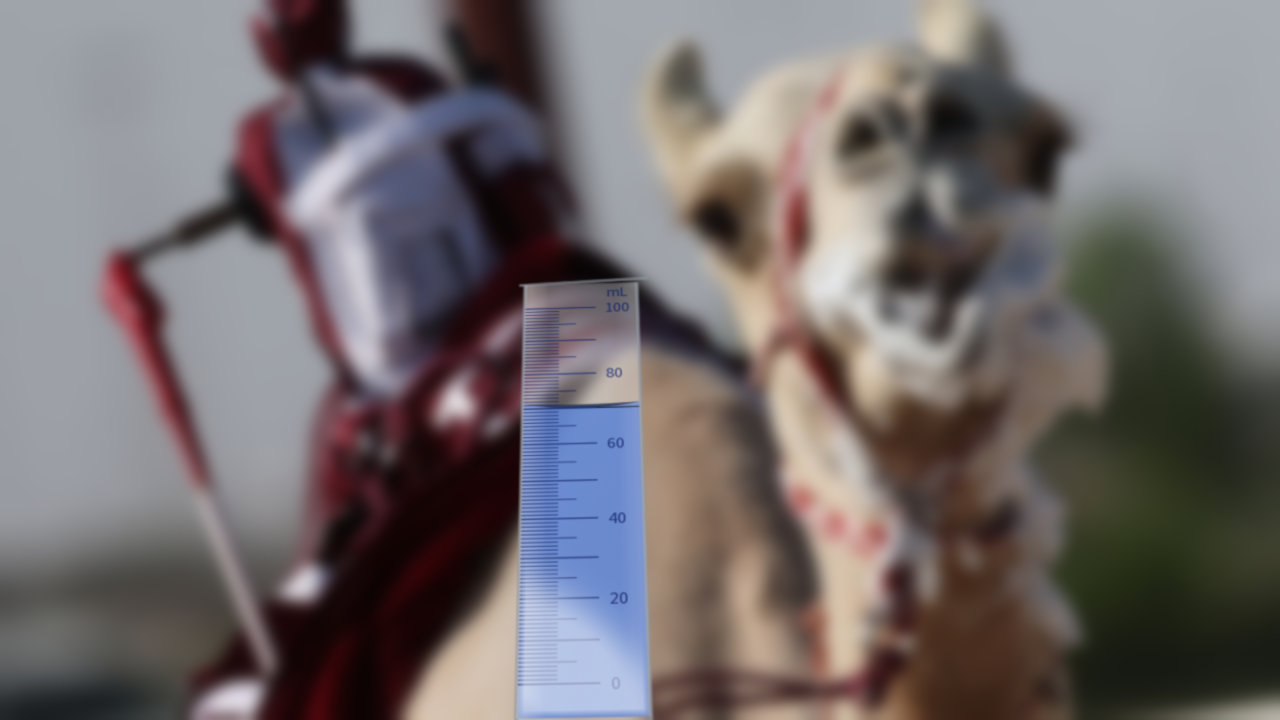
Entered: 70 mL
